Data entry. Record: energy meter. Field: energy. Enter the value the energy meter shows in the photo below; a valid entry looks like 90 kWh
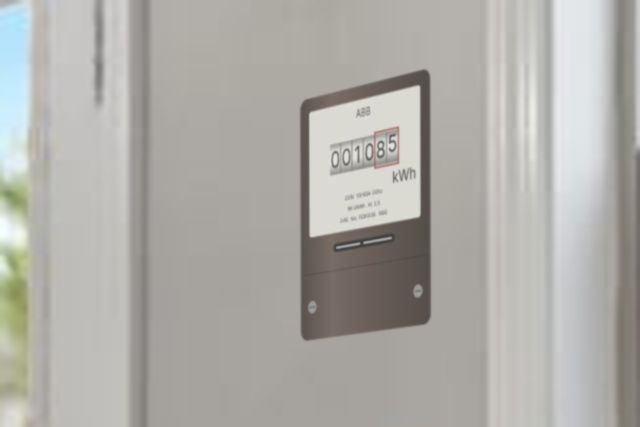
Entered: 10.85 kWh
